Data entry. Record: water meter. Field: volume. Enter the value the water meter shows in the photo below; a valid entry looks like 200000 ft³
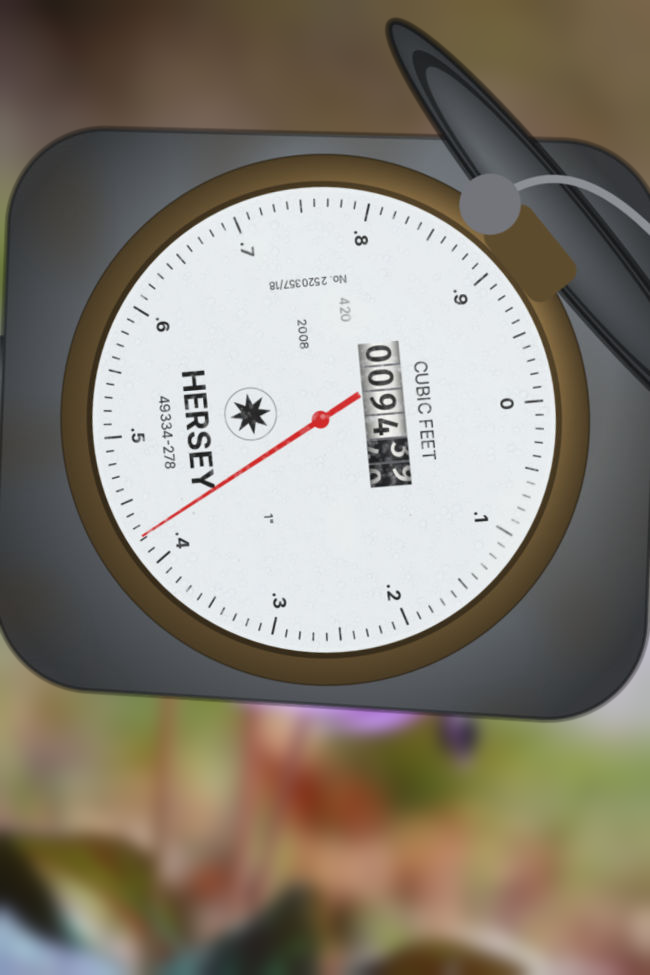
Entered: 9439.42 ft³
